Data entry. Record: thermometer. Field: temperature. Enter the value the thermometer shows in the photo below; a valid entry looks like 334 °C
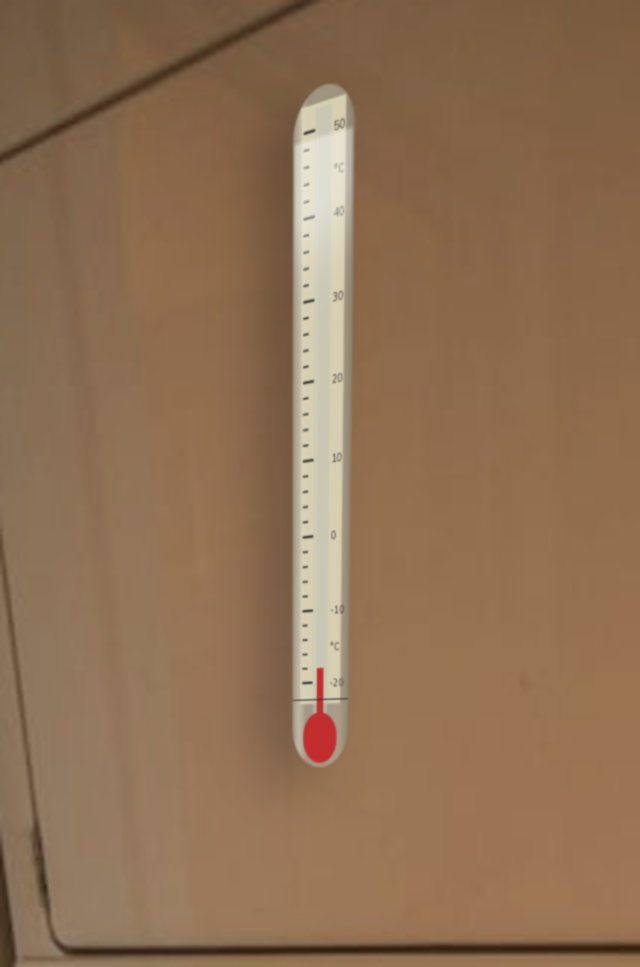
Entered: -18 °C
